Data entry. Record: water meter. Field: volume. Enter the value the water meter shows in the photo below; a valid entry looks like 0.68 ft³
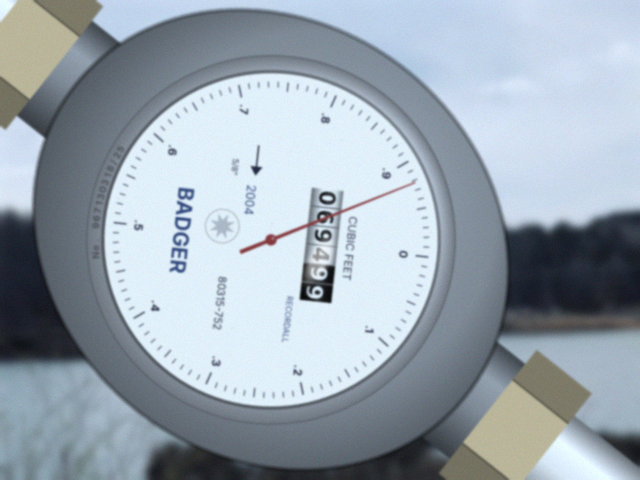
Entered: 69498.92 ft³
